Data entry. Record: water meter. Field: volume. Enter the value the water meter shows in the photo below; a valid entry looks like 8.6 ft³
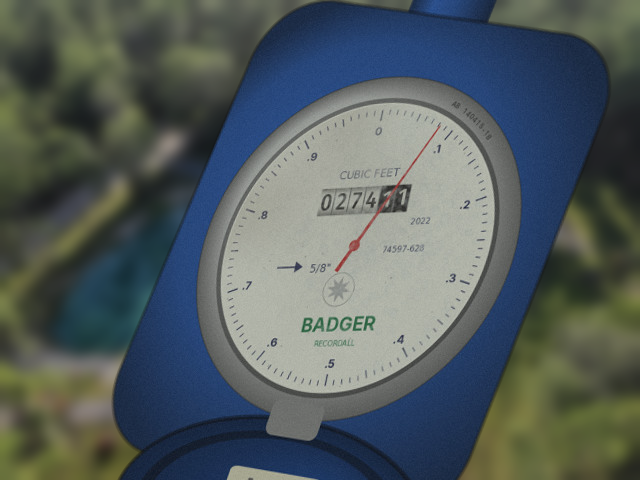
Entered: 27411.08 ft³
